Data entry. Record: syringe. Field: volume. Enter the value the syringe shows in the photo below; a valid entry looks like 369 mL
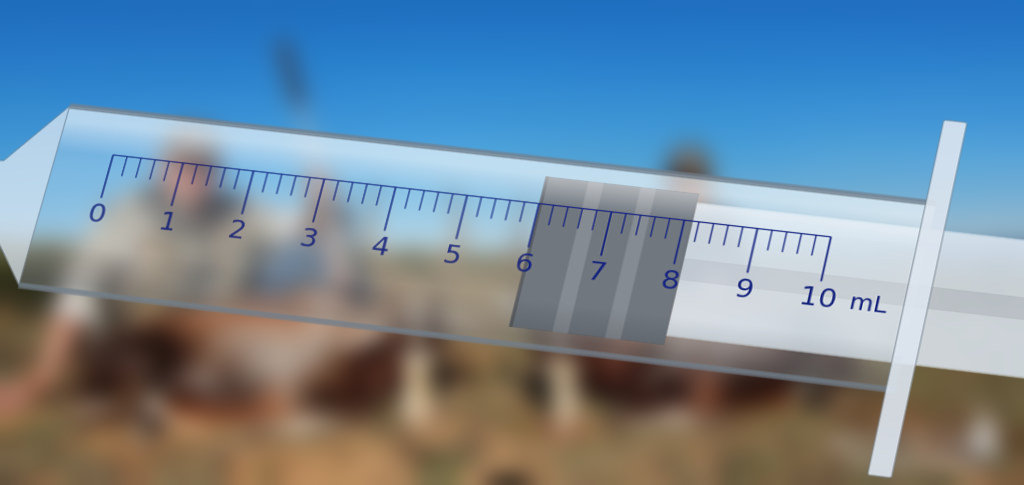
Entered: 6 mL
